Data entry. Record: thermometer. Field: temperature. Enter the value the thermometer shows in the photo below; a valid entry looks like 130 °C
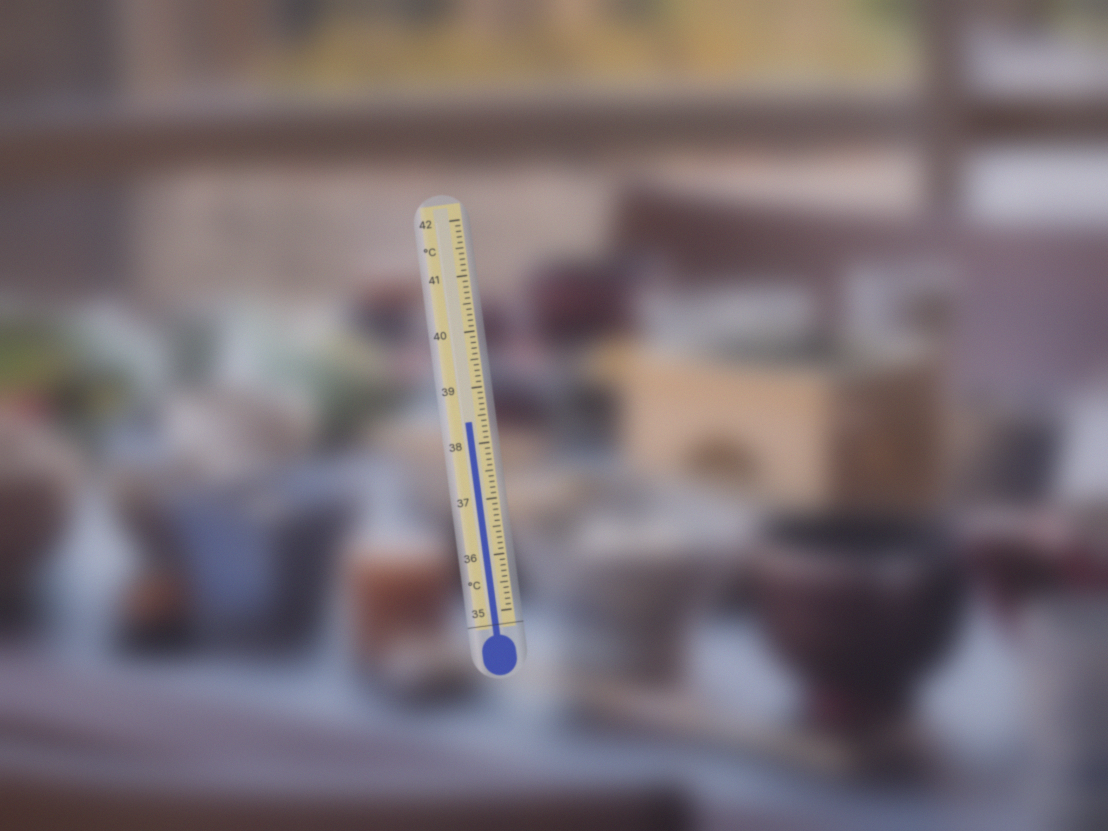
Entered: 38.4 °C
